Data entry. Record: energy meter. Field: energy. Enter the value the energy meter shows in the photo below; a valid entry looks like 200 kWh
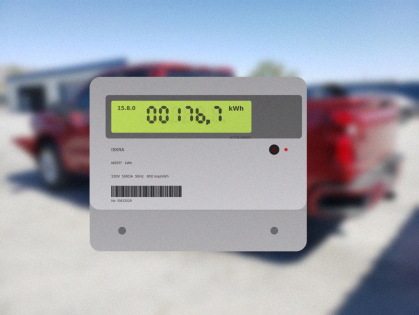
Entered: 176.7 kWh
